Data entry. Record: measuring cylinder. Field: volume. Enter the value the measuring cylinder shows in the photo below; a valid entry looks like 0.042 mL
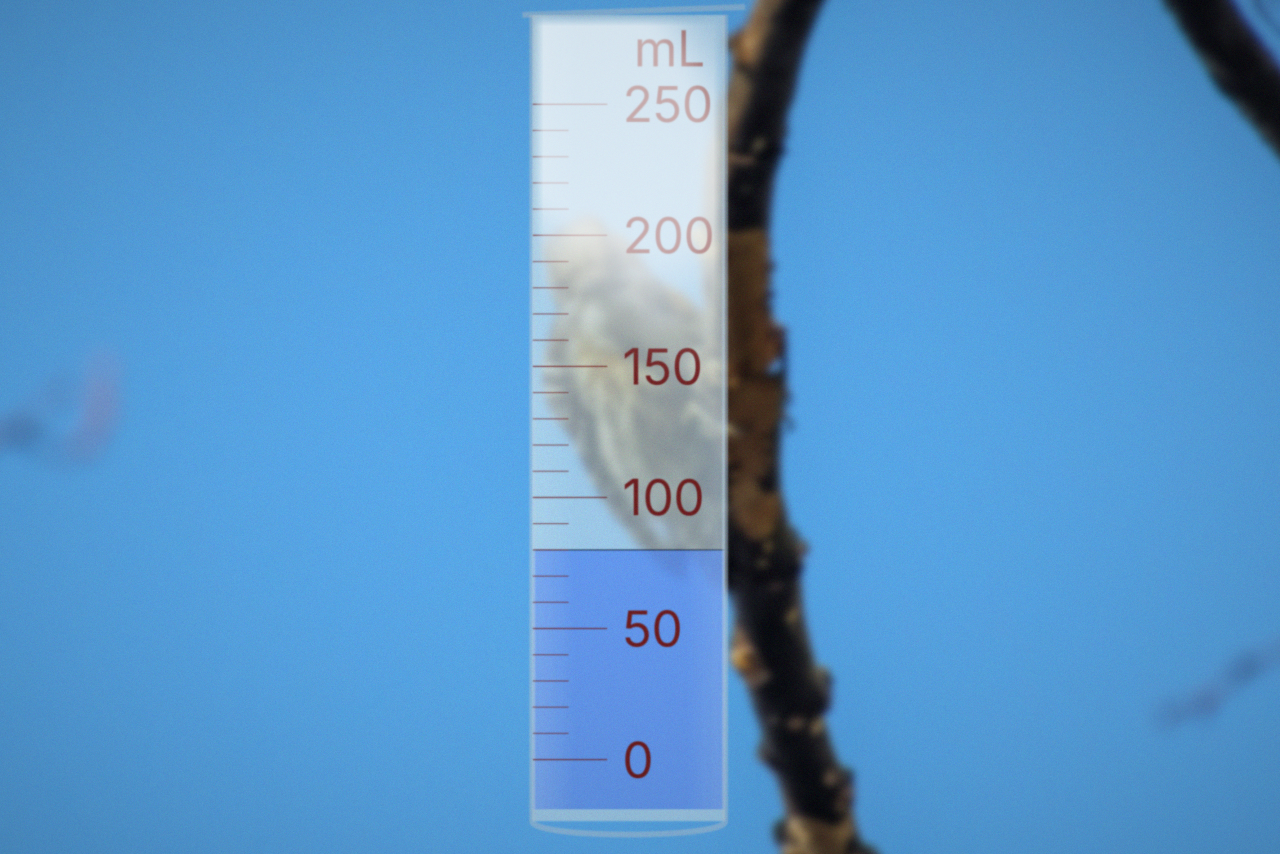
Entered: 80 mL
